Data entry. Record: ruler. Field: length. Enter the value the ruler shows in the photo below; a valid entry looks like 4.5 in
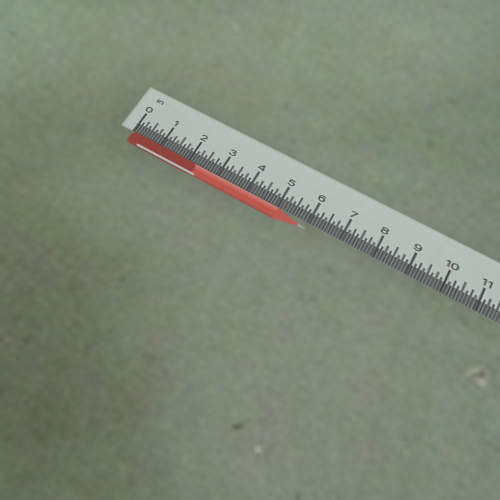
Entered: 6 in
